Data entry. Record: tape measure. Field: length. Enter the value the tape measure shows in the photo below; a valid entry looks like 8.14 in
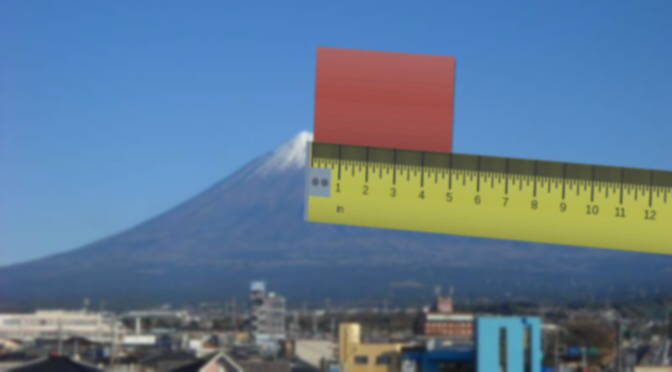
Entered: 5 in
